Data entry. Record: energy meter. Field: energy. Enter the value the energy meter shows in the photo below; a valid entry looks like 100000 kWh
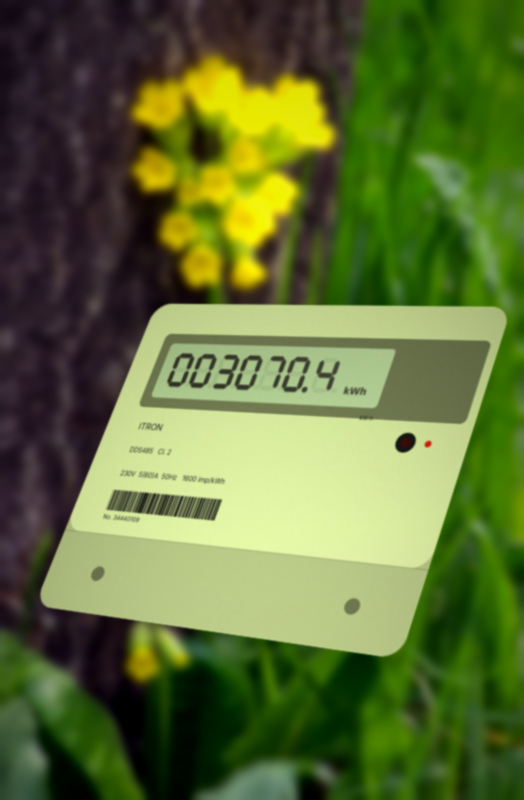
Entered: 3070.4 kWh
